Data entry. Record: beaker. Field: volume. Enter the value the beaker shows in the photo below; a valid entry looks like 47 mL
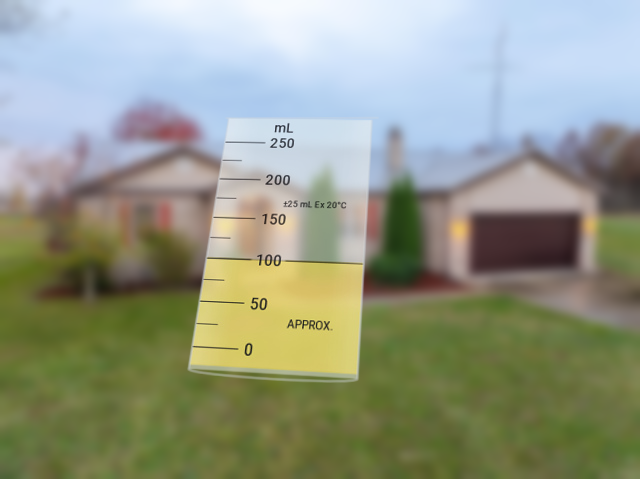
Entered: 100 mL
